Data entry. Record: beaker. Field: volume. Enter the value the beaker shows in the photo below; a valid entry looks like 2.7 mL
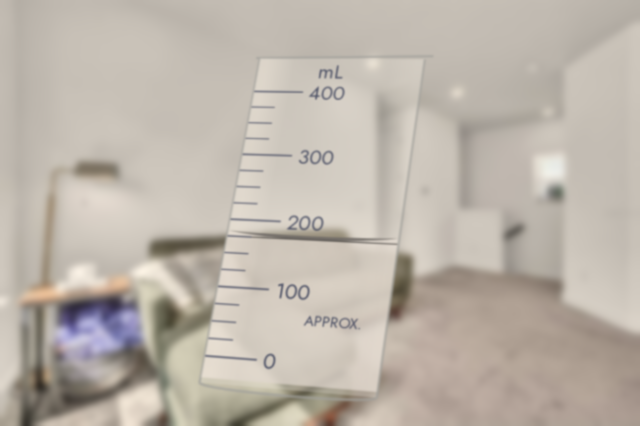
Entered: 175 mL
